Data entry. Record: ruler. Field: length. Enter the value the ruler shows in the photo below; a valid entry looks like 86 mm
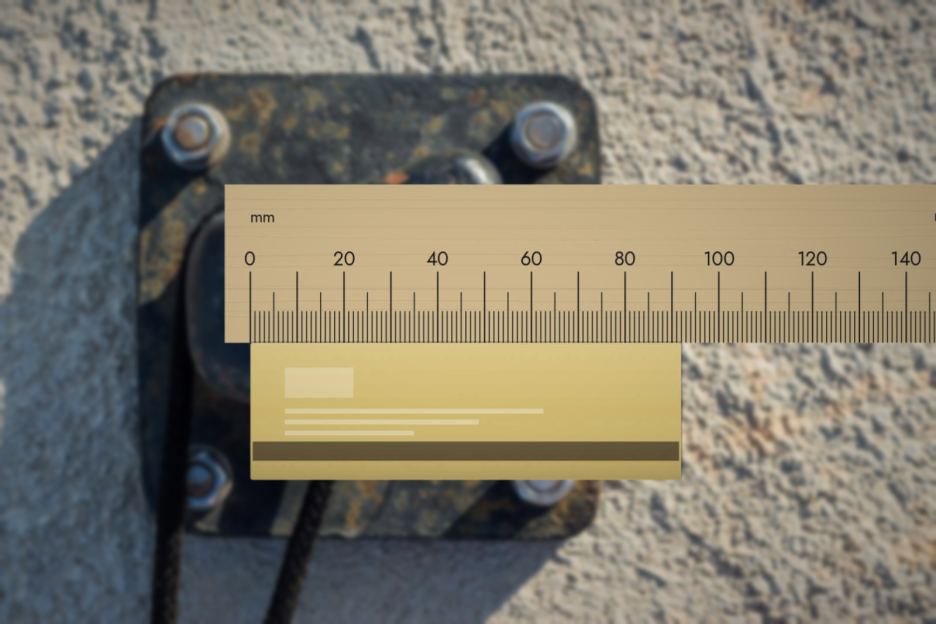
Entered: 92 mm
